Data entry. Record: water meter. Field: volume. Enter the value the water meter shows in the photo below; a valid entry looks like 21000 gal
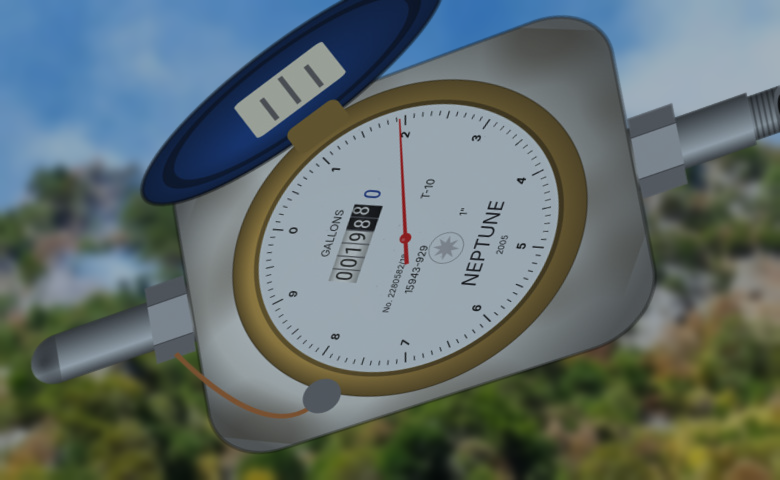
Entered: 19881.9 gal
